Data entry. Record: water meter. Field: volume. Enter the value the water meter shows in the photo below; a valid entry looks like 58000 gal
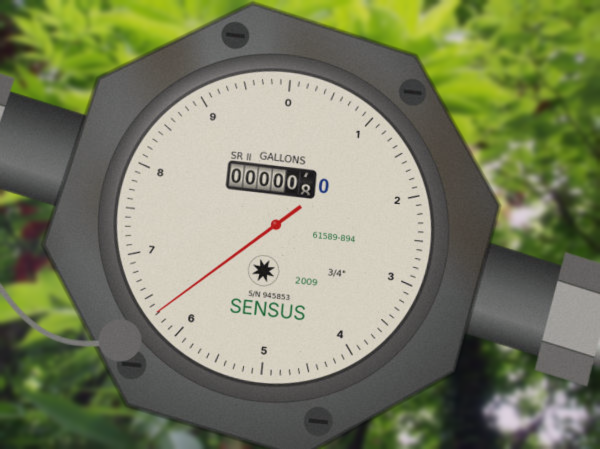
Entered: 76.3 gal
